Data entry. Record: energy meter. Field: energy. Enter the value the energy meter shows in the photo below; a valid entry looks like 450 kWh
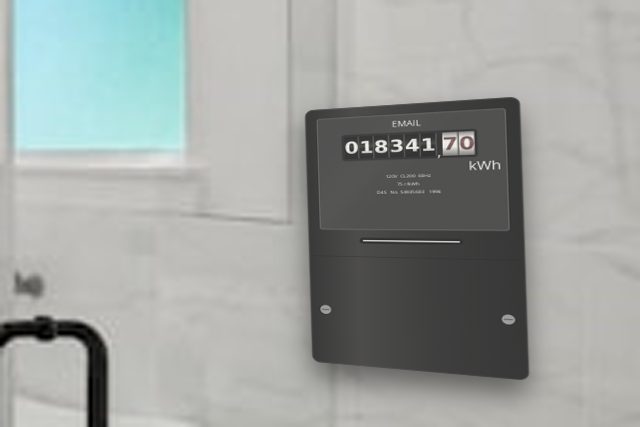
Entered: 18341.70 kWh
